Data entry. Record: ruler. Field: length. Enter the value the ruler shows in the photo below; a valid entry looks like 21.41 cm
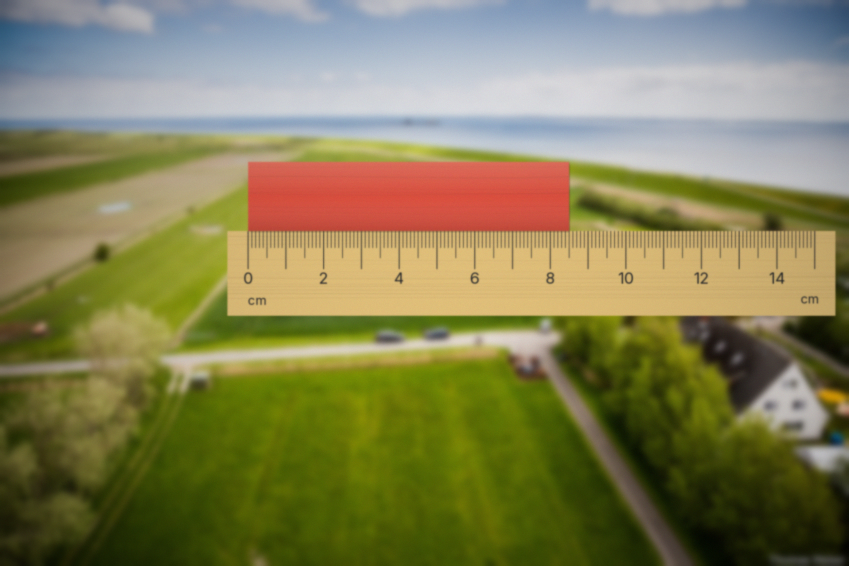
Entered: 8.5 cm
